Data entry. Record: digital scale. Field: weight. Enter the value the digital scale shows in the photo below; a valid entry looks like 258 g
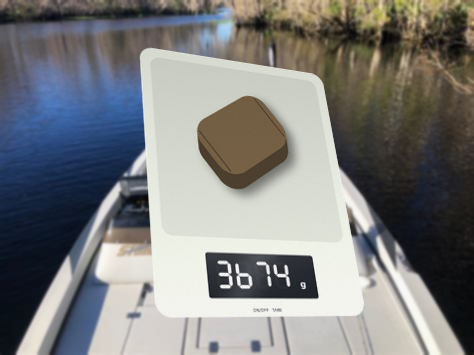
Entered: 3674 g
